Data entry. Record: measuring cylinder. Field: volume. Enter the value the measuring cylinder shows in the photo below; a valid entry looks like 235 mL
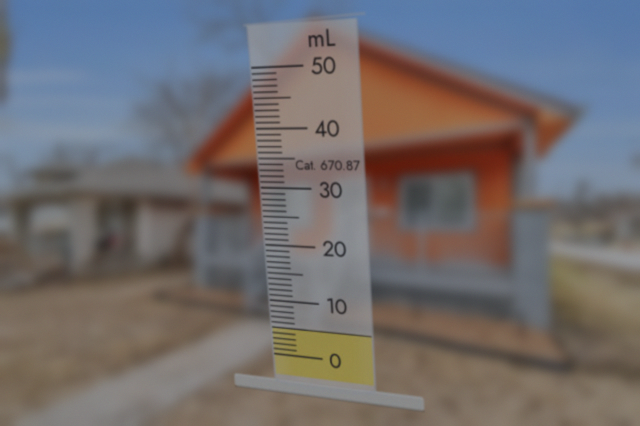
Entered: 5 mL
